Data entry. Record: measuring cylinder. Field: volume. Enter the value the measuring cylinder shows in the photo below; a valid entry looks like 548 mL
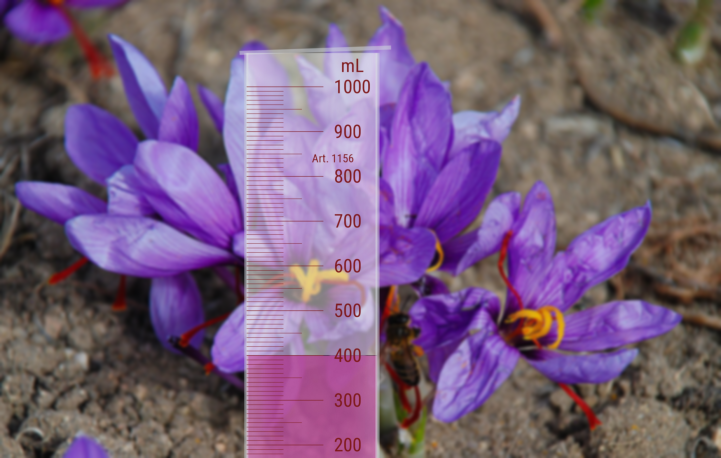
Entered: 400 mL
